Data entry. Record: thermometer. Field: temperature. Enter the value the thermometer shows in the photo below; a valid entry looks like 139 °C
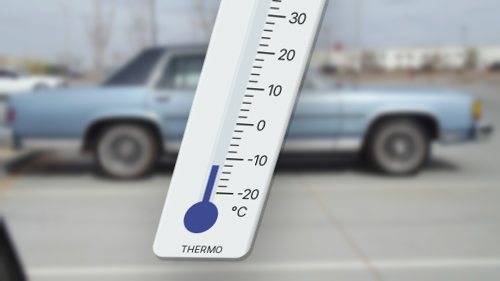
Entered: -12 °C
